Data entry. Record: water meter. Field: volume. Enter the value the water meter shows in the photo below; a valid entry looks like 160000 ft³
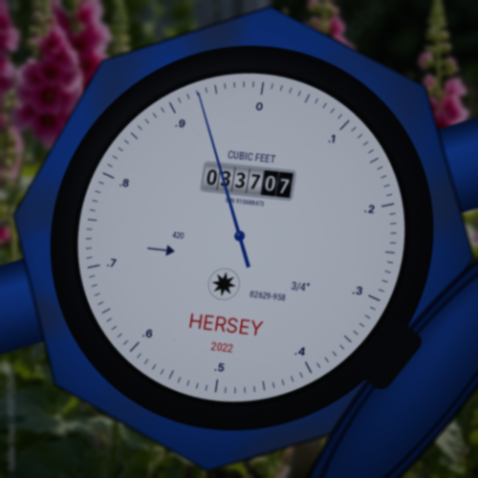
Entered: 33706.93 ft³
